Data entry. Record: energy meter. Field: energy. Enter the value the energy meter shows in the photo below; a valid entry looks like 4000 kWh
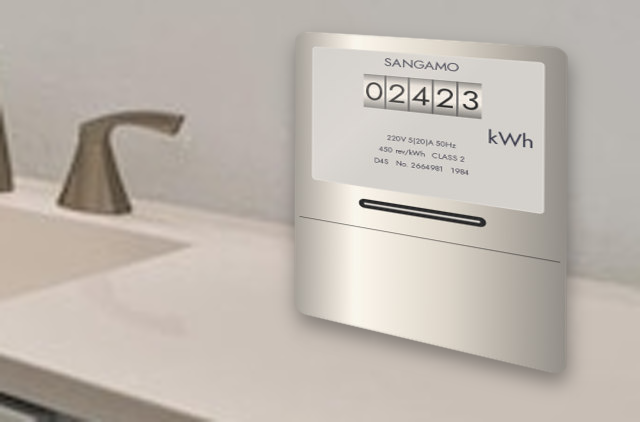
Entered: 2423 kWh
